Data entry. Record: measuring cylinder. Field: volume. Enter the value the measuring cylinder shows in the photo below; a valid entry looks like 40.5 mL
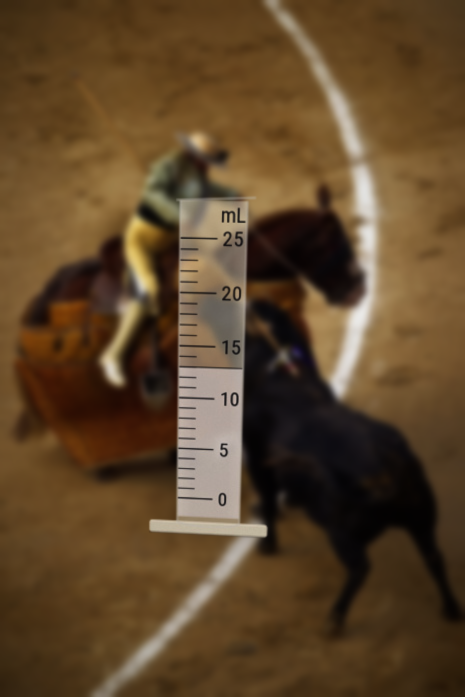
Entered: 13 mL
